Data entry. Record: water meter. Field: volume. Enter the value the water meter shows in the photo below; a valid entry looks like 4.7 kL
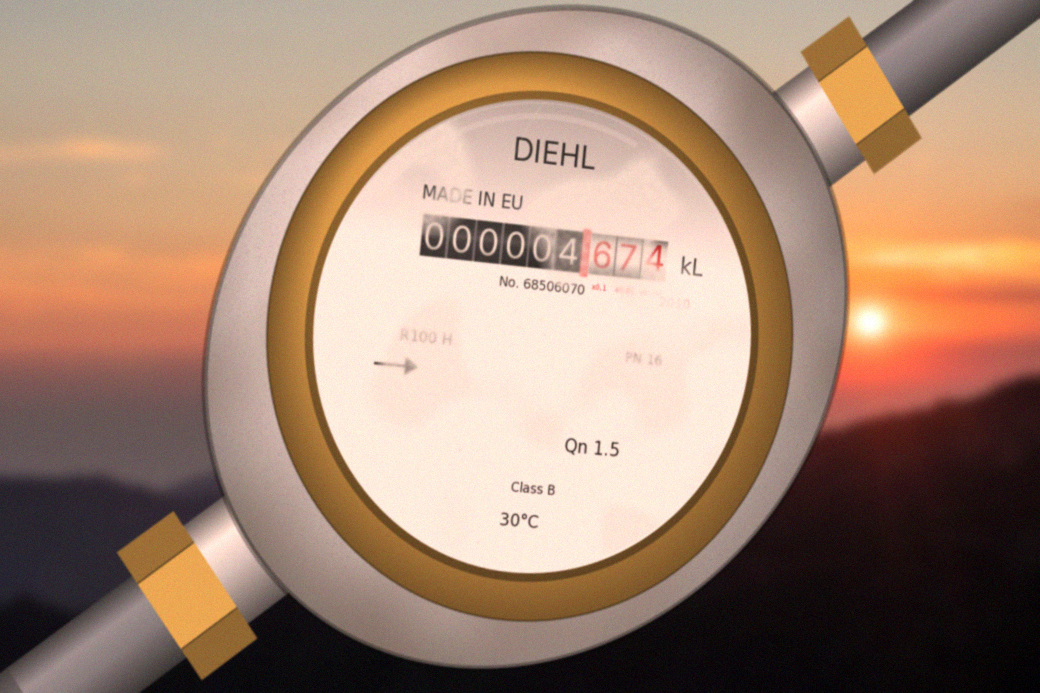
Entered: 4.674 kL
